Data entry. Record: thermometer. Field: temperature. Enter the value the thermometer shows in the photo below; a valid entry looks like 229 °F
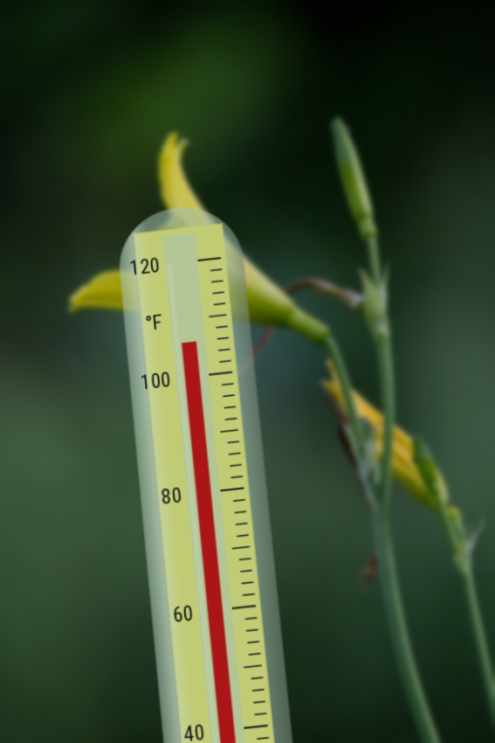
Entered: 106 °F
